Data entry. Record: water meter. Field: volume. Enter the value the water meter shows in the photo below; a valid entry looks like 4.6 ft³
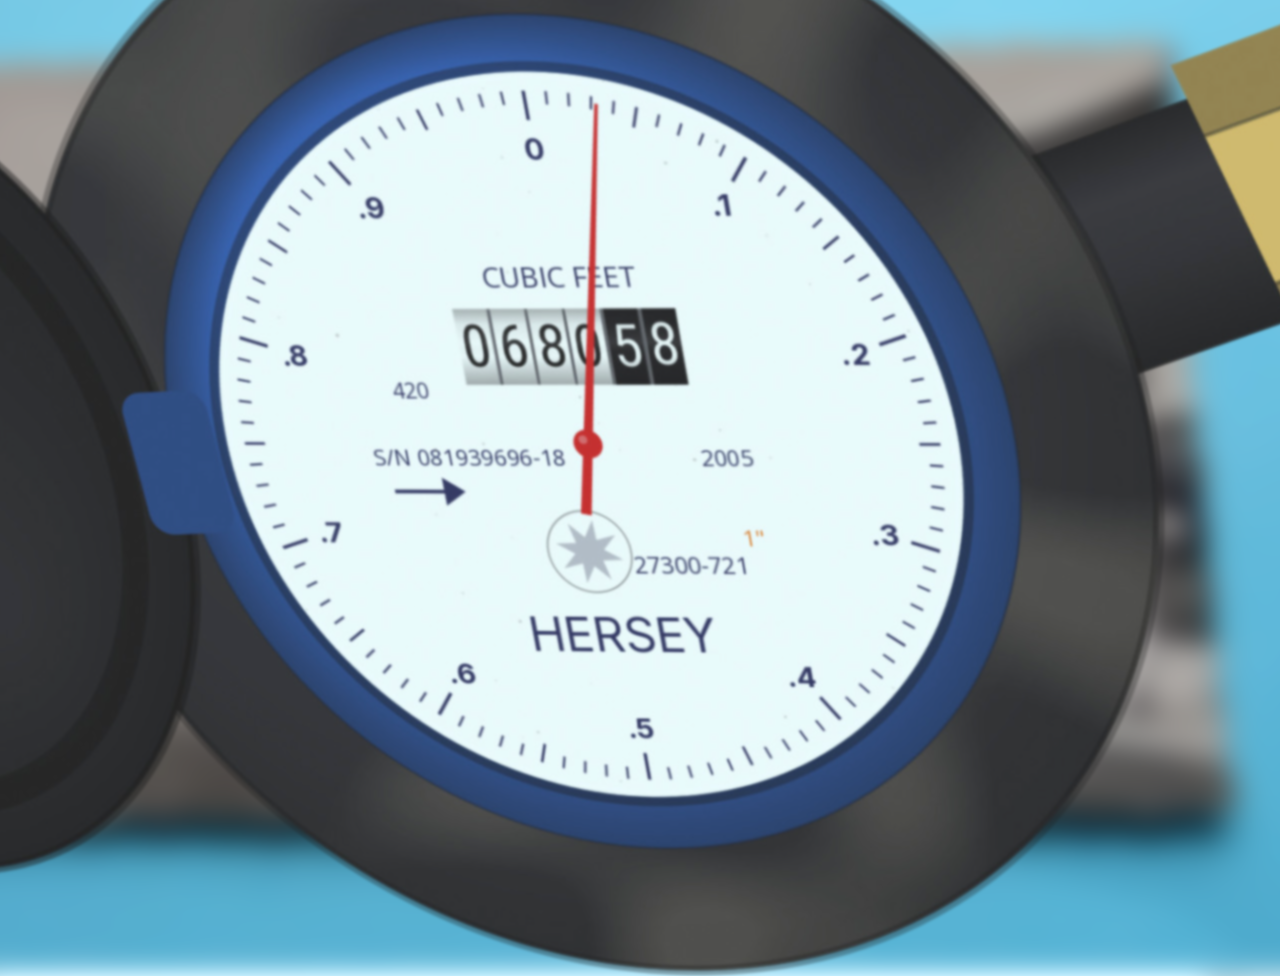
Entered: 68058.03 ft³
